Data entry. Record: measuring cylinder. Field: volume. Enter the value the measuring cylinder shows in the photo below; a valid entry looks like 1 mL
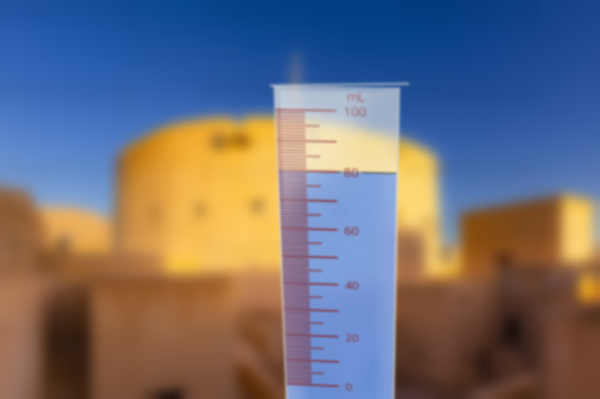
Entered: 80 mL
